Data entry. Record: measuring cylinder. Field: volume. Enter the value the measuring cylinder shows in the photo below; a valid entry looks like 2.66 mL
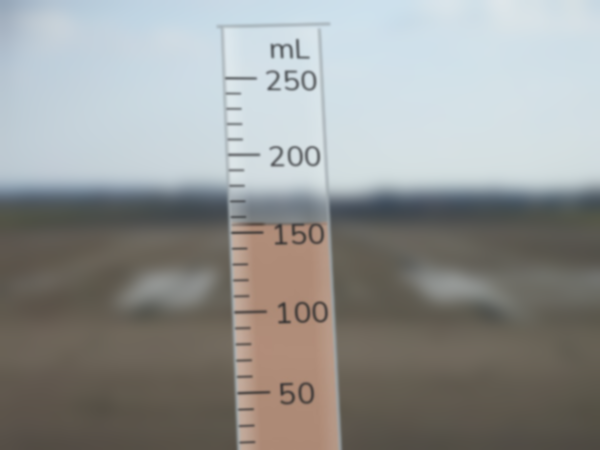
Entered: 155 mL
